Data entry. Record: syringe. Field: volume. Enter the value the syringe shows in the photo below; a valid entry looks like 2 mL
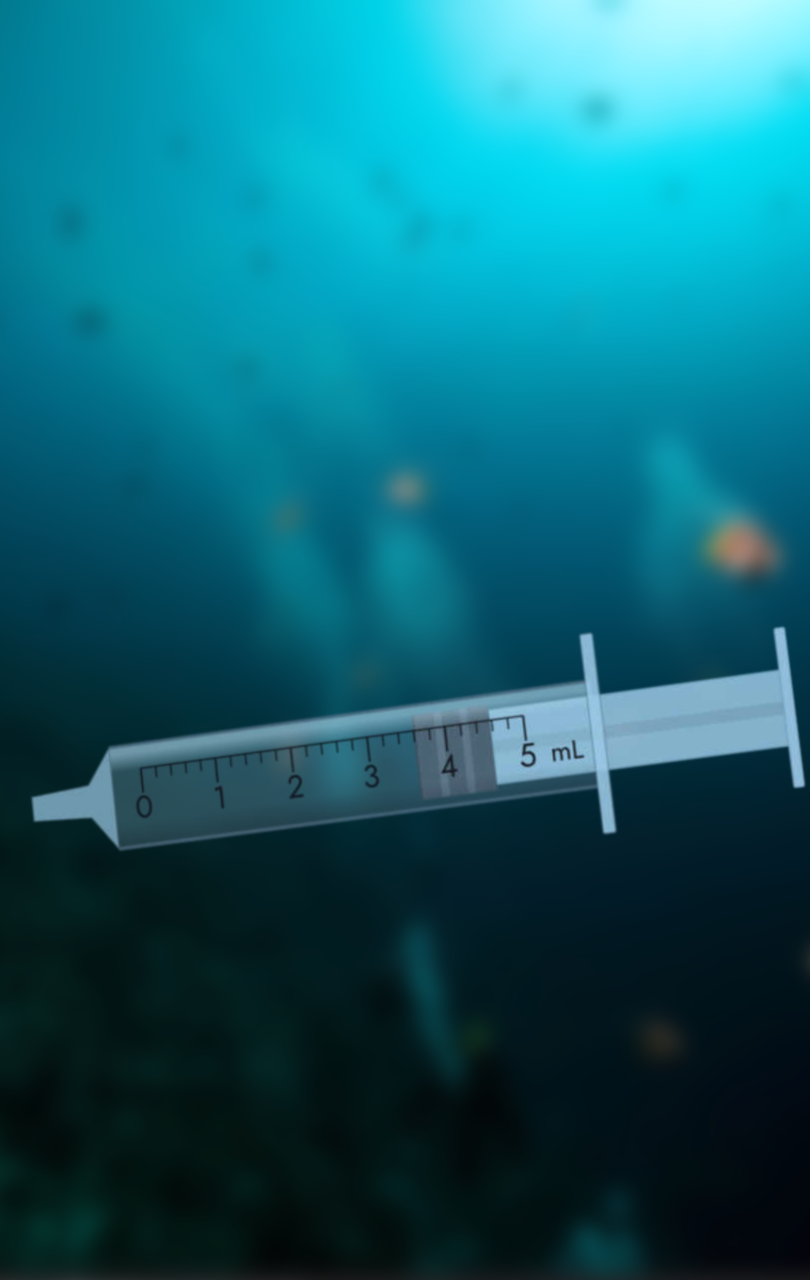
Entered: 3.6 mL
